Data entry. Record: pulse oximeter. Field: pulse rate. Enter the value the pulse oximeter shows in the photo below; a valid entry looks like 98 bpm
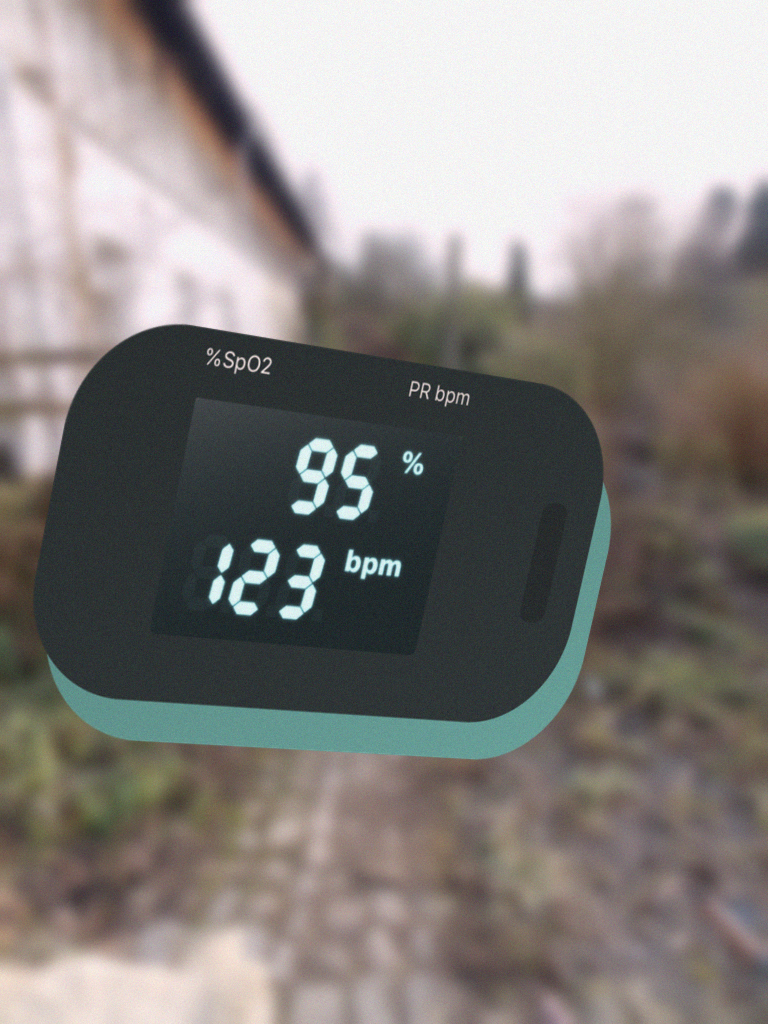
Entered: 123 bpm
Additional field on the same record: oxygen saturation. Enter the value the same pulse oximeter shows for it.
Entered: 95 %
